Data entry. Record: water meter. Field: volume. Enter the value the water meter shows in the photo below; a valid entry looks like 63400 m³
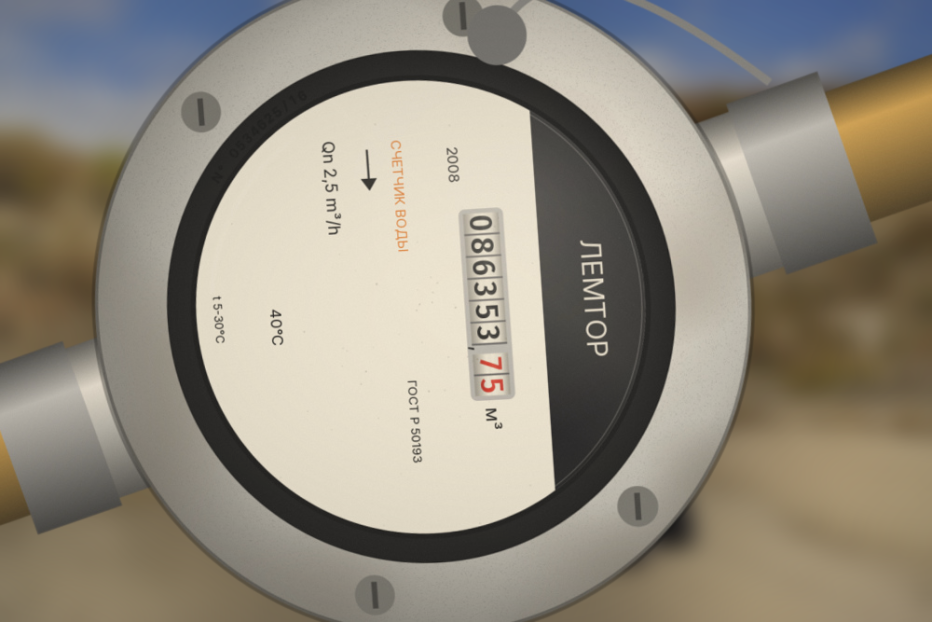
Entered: 86353.75 m³
